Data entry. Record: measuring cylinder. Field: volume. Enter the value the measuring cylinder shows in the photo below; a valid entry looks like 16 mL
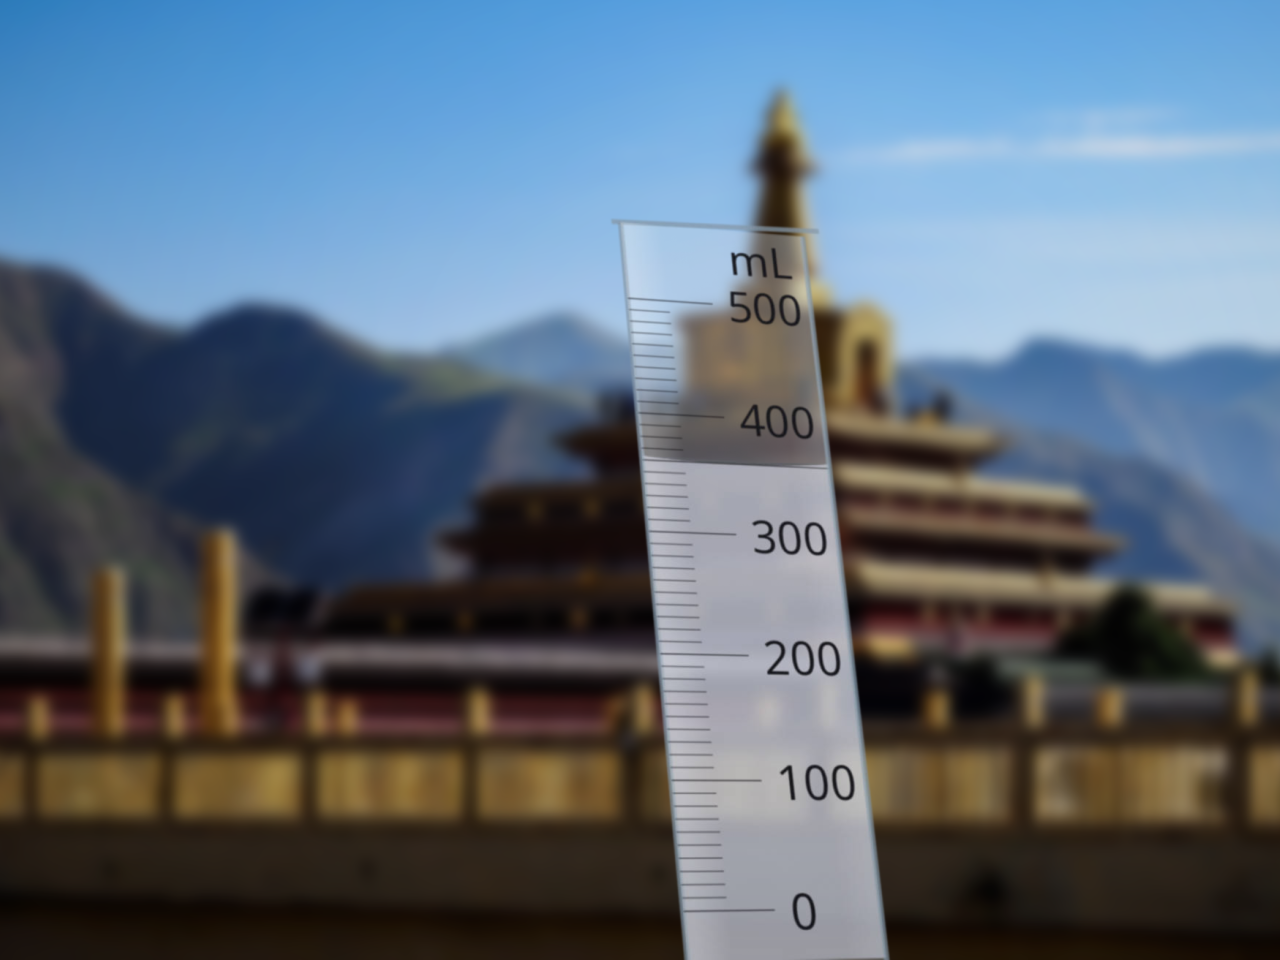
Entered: 360 mL
